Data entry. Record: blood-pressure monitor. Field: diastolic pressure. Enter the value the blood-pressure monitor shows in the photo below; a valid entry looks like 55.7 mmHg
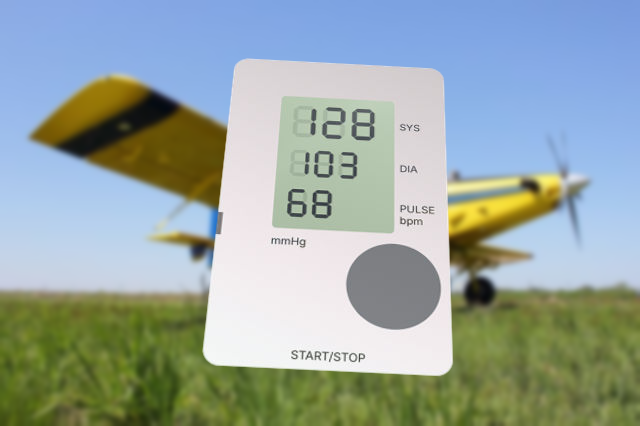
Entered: 103 mmHg
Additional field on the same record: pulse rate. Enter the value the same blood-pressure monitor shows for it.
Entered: 68 bpm
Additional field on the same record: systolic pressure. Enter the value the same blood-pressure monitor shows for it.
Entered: 128 mmHg
